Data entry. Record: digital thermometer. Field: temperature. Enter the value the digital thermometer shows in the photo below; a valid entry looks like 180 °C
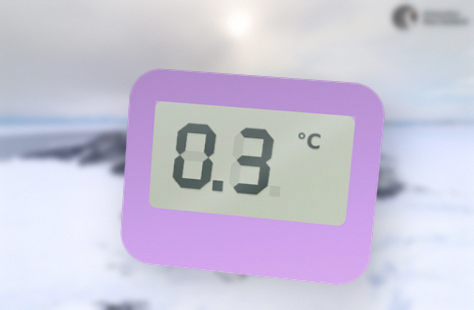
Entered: 0.3 °C
